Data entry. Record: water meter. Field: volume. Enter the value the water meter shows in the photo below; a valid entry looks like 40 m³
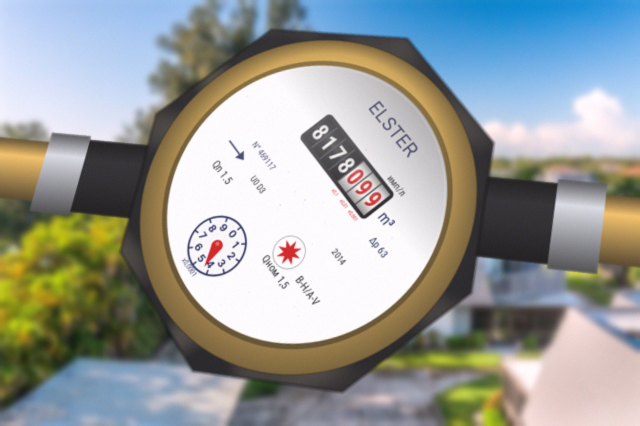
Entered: 8178.0994 m³
